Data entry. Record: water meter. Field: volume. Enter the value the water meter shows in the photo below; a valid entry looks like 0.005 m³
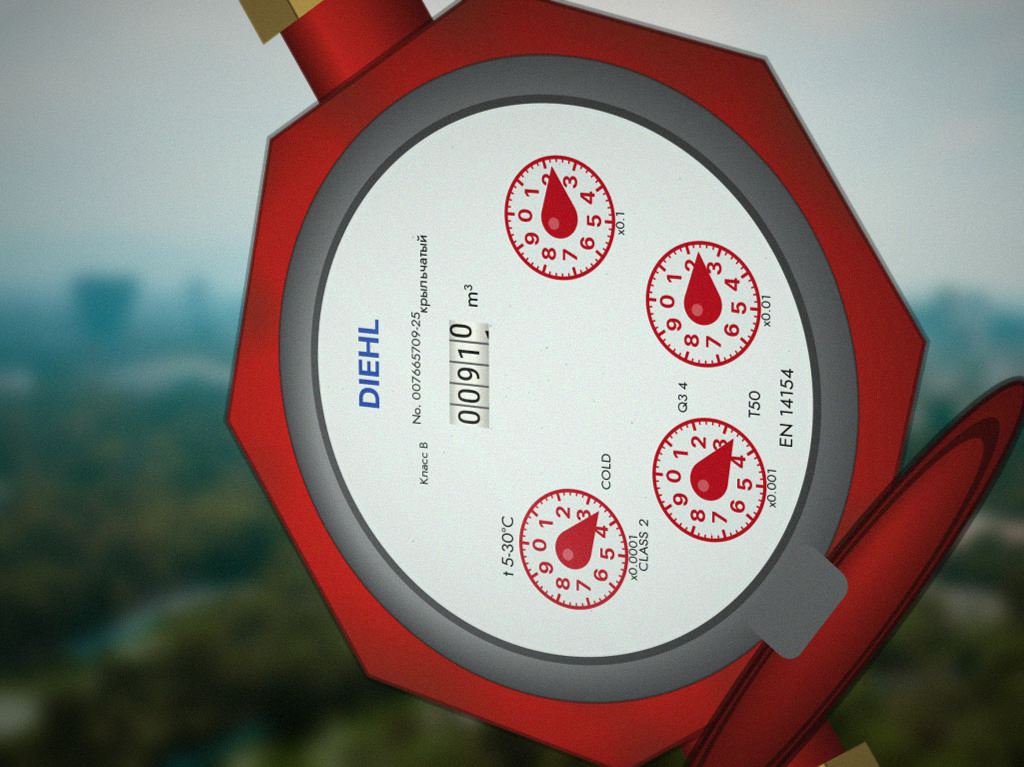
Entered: 910.2233 m³
